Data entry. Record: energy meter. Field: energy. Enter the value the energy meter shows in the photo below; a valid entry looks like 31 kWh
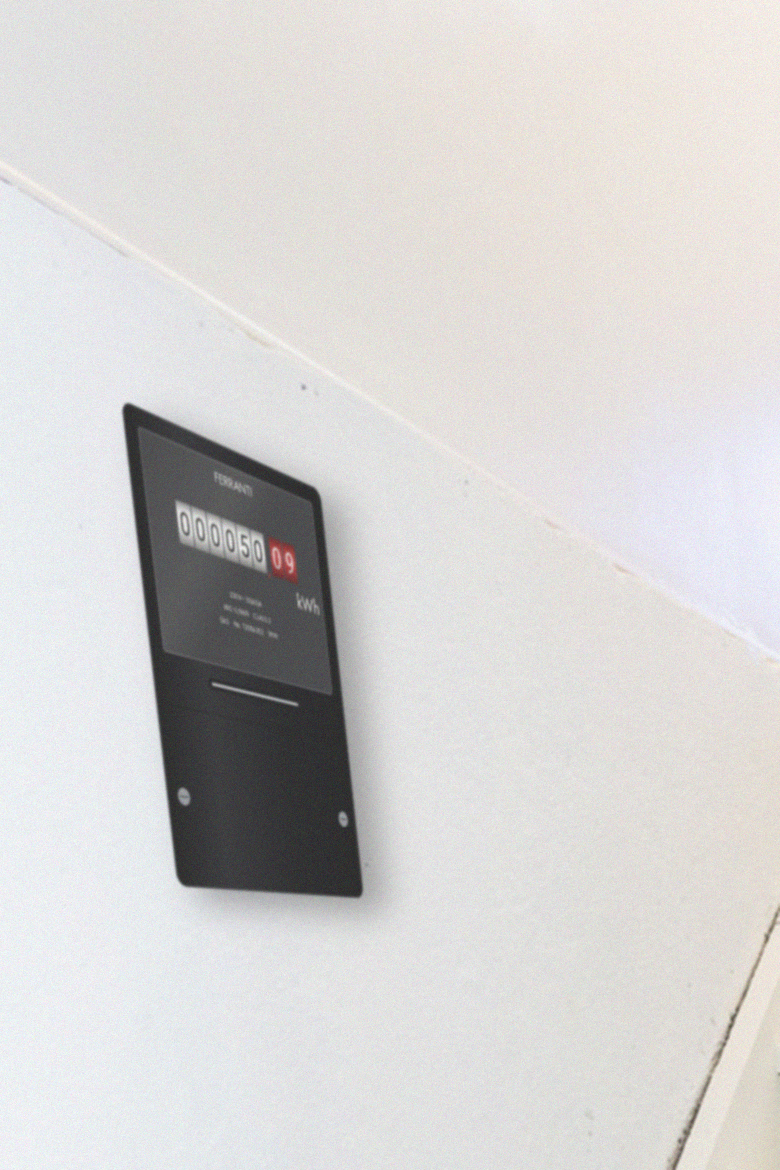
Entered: 50.09 kWh
